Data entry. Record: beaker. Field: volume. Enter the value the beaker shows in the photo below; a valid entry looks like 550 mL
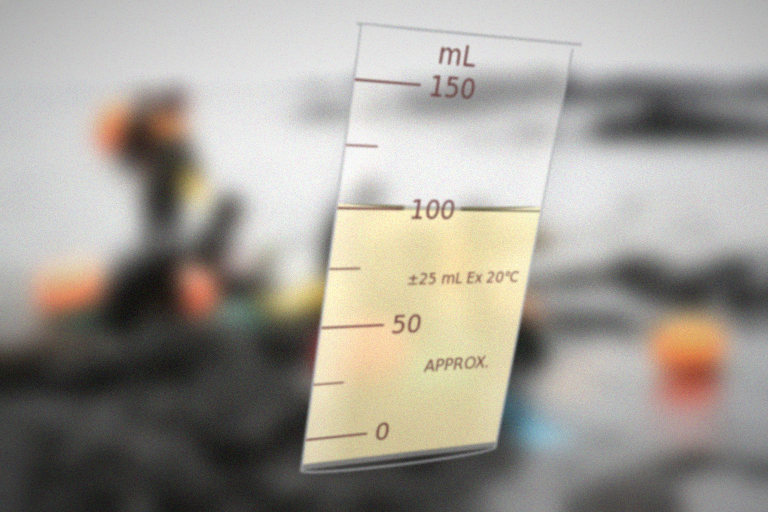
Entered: 100 mL
